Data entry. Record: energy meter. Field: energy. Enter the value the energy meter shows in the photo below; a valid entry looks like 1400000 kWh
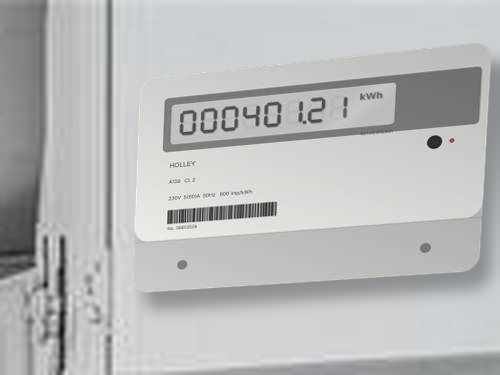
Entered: 401.21 kWh
